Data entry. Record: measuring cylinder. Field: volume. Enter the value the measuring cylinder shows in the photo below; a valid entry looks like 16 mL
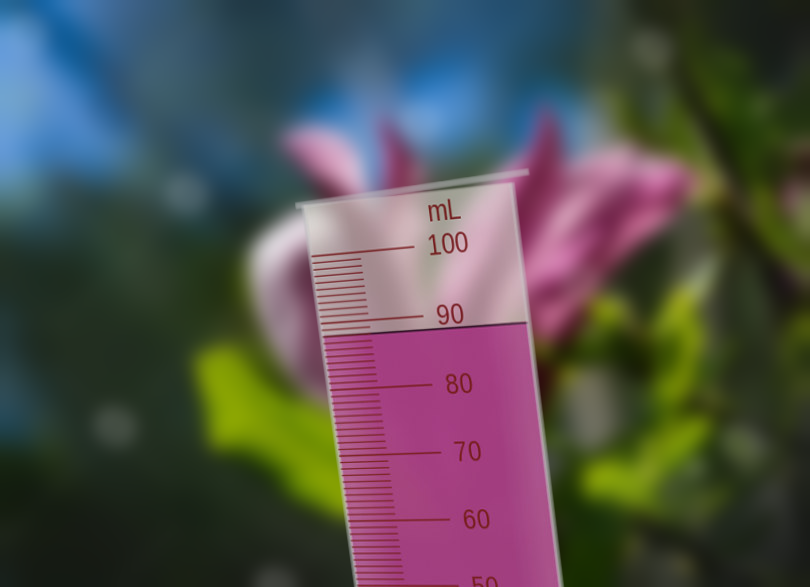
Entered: 88 mL
